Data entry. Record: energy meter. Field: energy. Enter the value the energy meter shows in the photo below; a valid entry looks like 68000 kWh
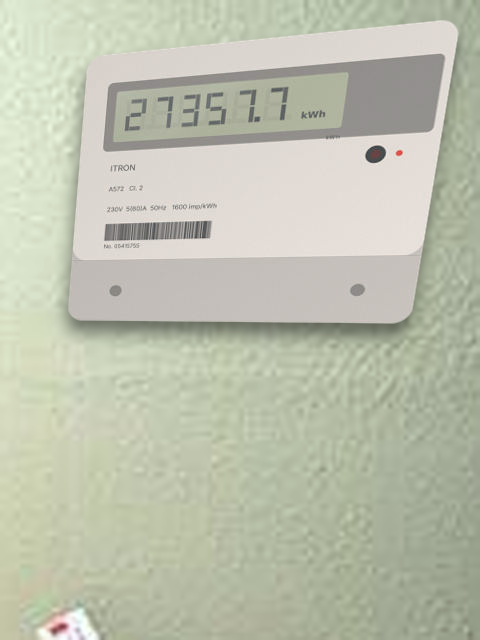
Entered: 27357.7 kWh
